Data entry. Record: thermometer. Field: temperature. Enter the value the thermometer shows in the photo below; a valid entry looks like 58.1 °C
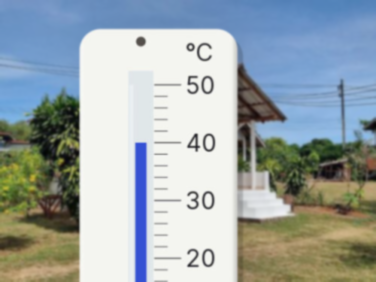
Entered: 40 °C
